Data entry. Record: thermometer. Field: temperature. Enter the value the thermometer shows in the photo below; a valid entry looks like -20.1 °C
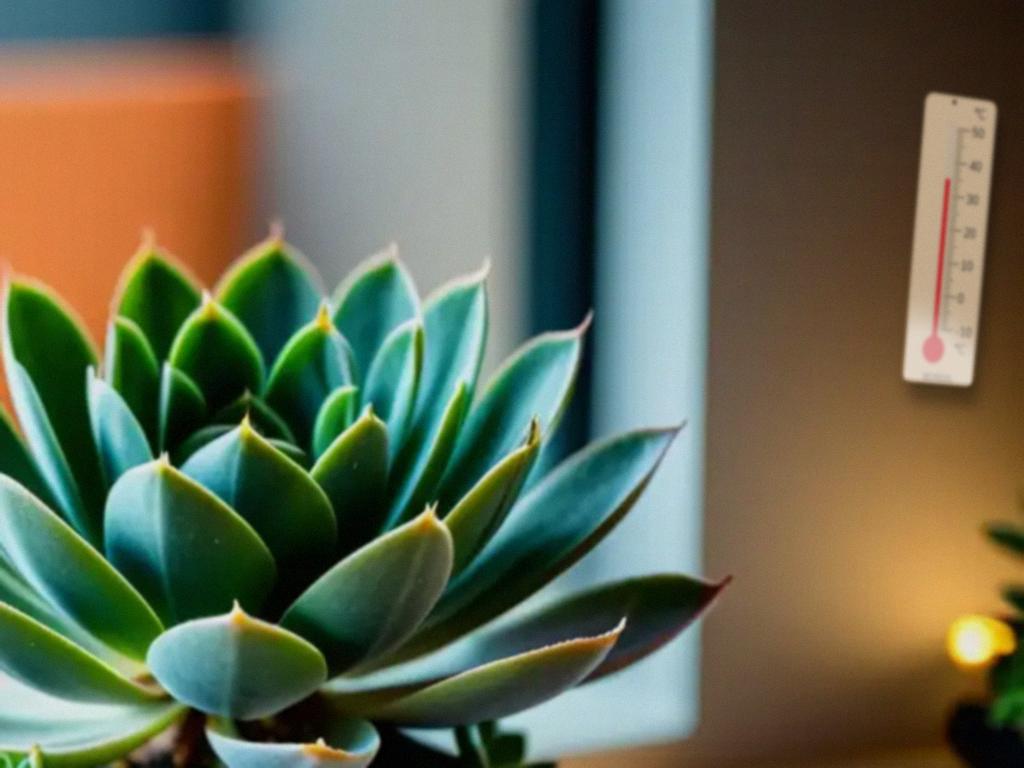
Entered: 35 °C
